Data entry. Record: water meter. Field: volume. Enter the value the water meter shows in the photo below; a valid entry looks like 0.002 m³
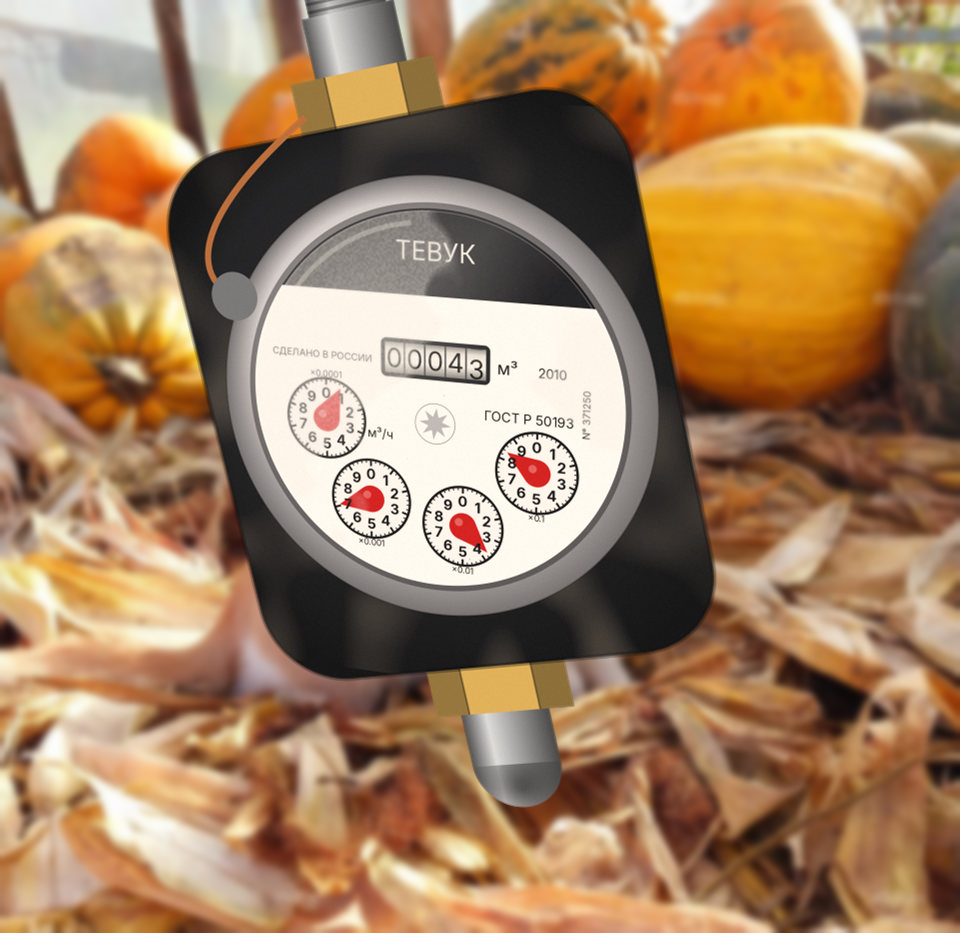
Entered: 42.8370 m³
